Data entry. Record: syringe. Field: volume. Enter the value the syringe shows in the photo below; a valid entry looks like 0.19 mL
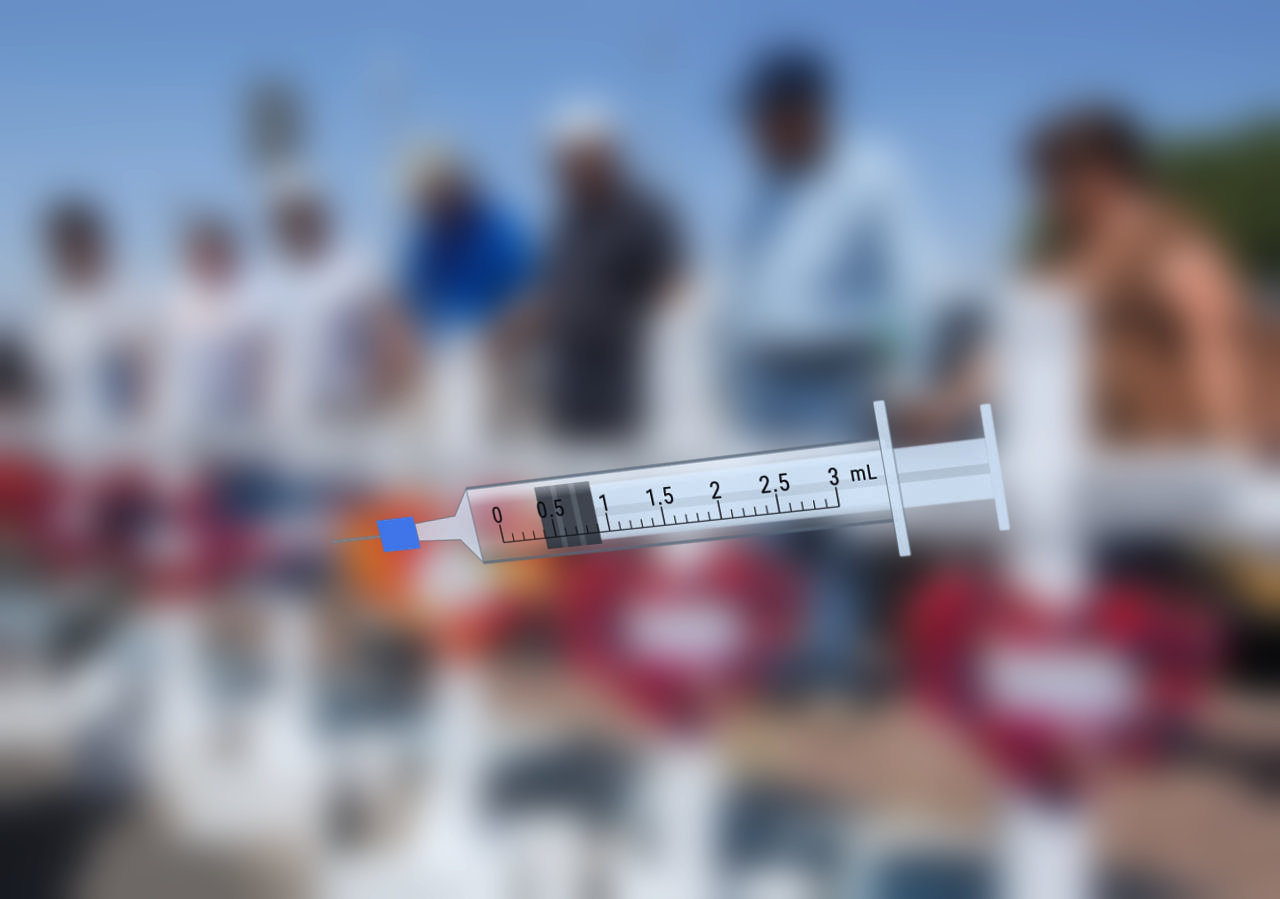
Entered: 0.4 mL
